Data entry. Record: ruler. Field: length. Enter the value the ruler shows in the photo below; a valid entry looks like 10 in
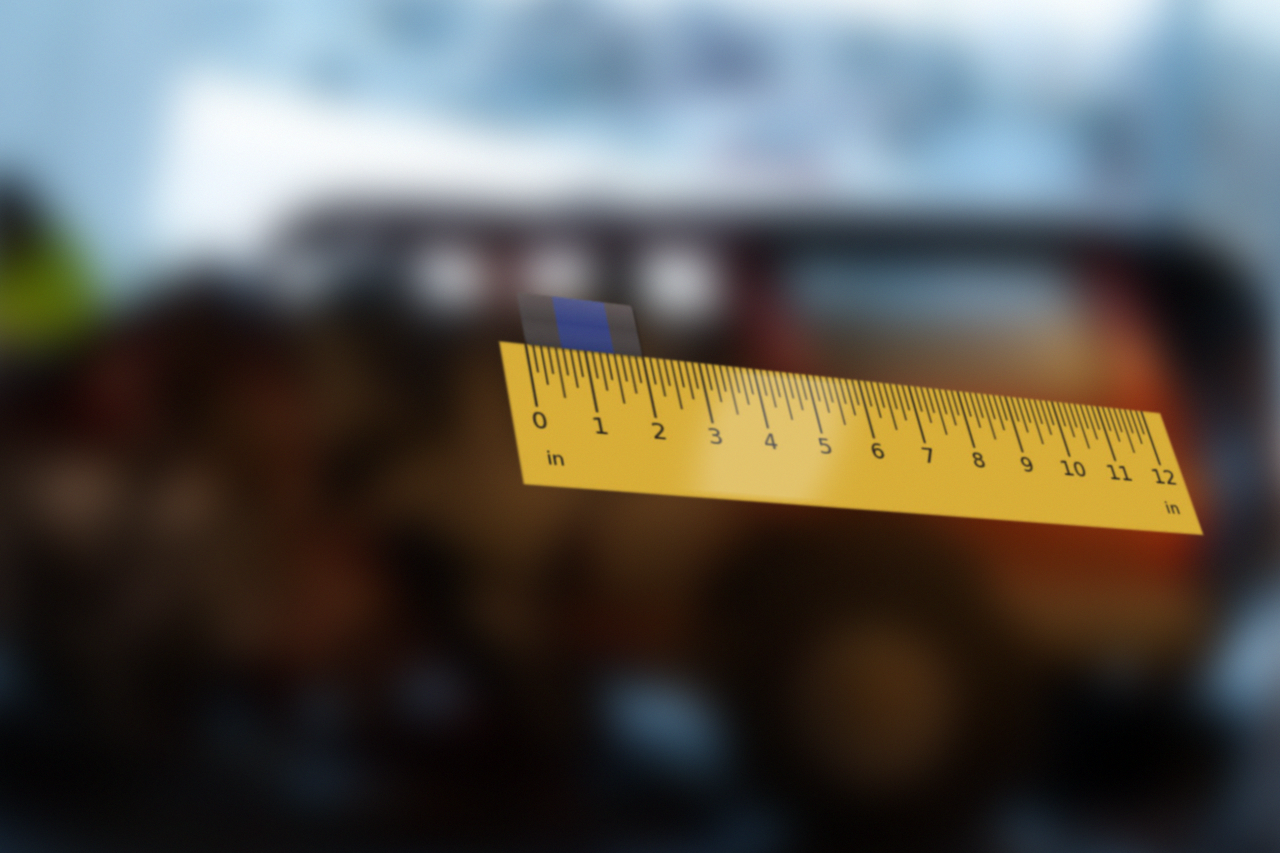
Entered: 2 in
